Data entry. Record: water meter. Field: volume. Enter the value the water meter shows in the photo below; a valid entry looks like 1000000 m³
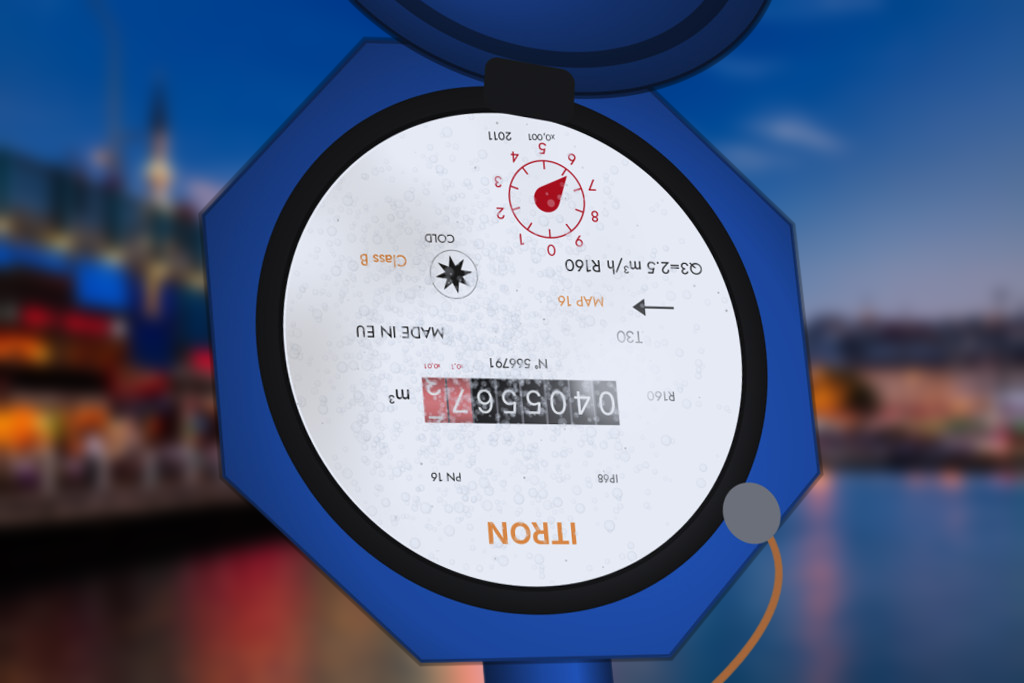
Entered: 40556.726 m³
